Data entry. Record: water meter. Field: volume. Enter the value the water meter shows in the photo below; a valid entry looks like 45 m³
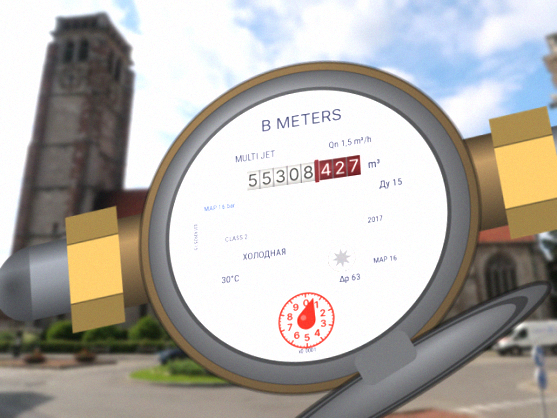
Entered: 55308.4270 m³
